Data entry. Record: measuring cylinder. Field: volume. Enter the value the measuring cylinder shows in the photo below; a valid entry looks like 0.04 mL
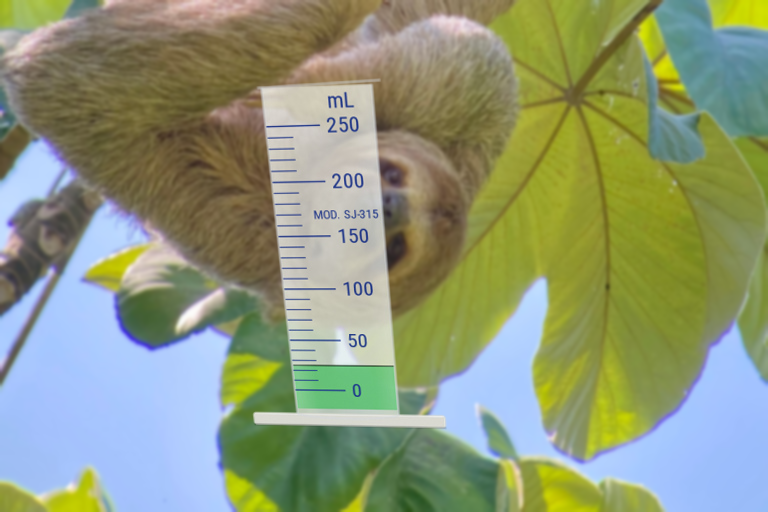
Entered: 25 mL
